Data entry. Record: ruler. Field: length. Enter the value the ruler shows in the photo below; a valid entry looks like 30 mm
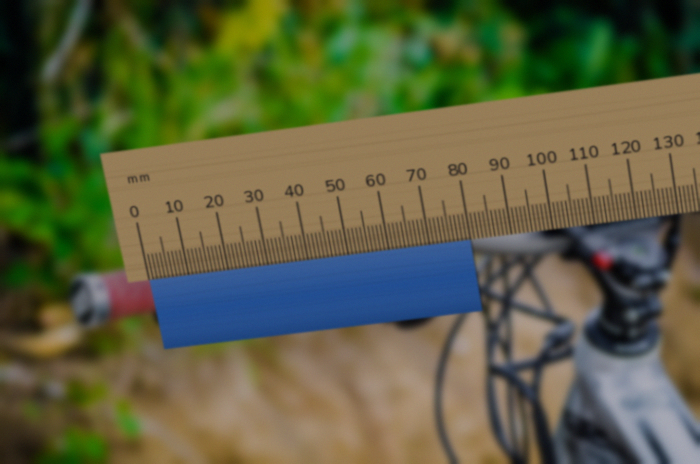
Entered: 80 mm
